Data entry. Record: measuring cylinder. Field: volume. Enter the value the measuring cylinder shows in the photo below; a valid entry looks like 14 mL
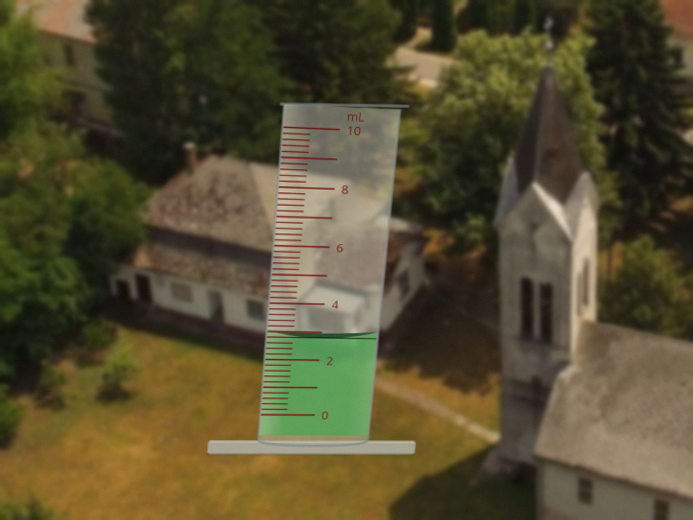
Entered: 2.8 mL
